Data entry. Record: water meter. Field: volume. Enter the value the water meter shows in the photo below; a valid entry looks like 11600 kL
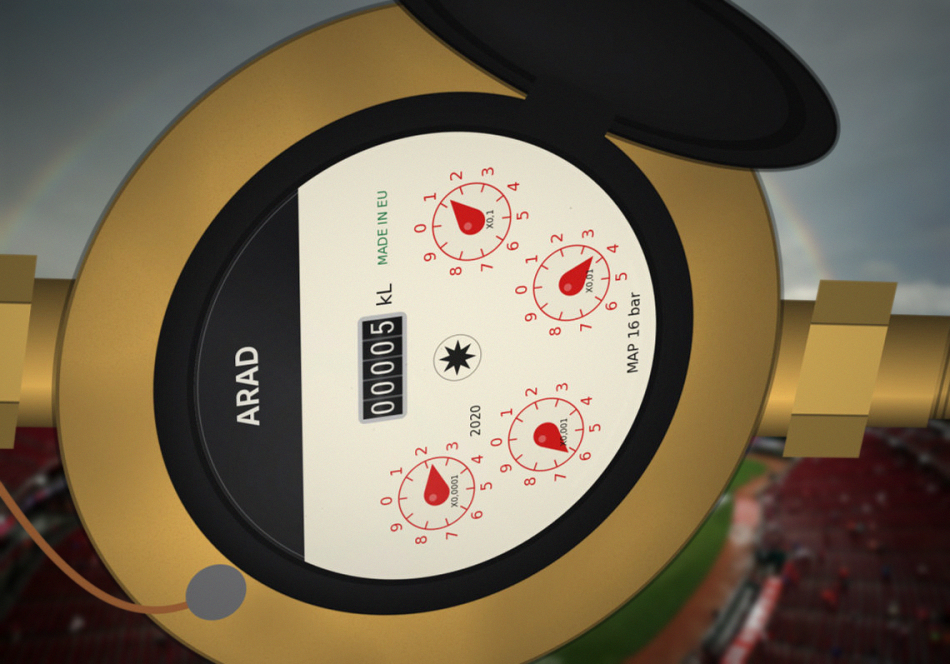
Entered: 5.1362 kL
